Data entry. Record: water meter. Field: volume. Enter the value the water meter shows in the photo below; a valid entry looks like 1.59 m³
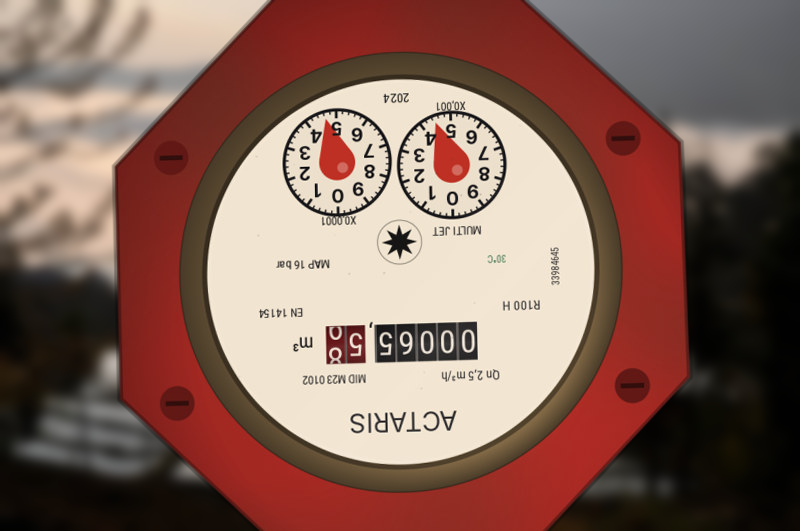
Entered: 65.5844 m³
